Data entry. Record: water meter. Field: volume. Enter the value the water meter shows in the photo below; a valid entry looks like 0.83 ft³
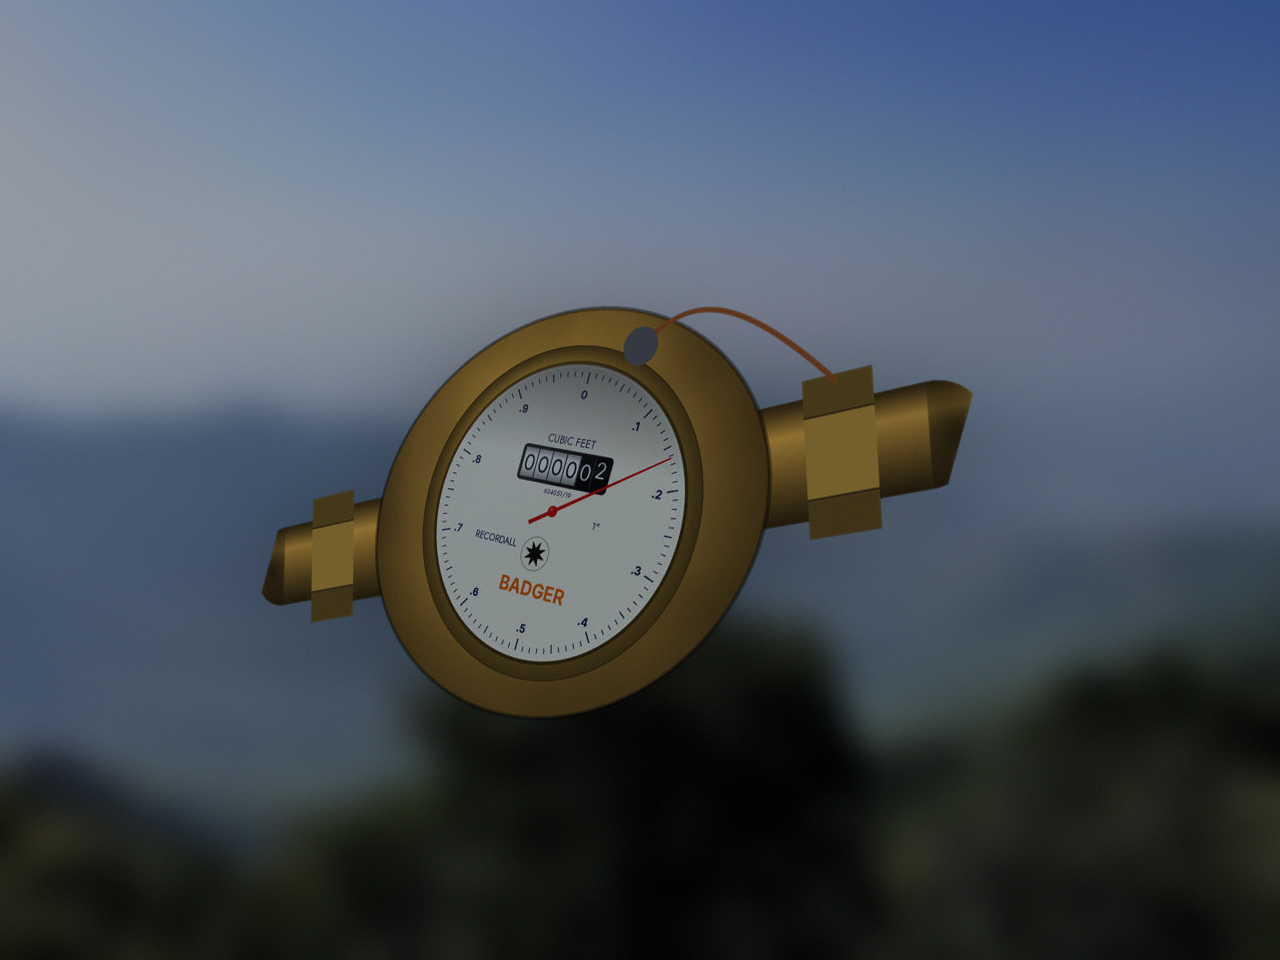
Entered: 2.16 ft³
